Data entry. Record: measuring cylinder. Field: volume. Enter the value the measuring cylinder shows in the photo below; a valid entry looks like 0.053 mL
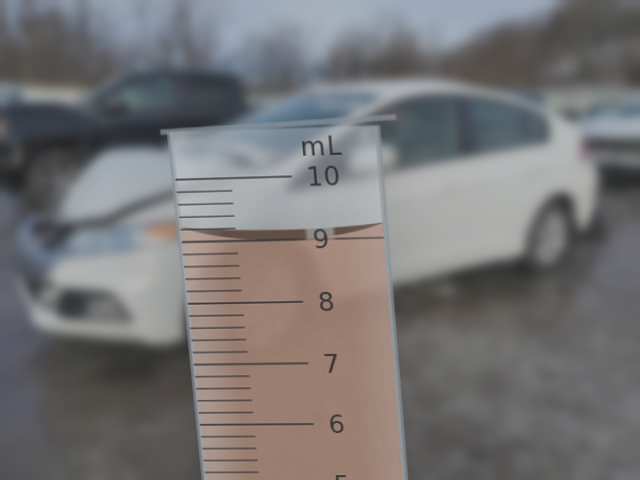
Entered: 9 mL
